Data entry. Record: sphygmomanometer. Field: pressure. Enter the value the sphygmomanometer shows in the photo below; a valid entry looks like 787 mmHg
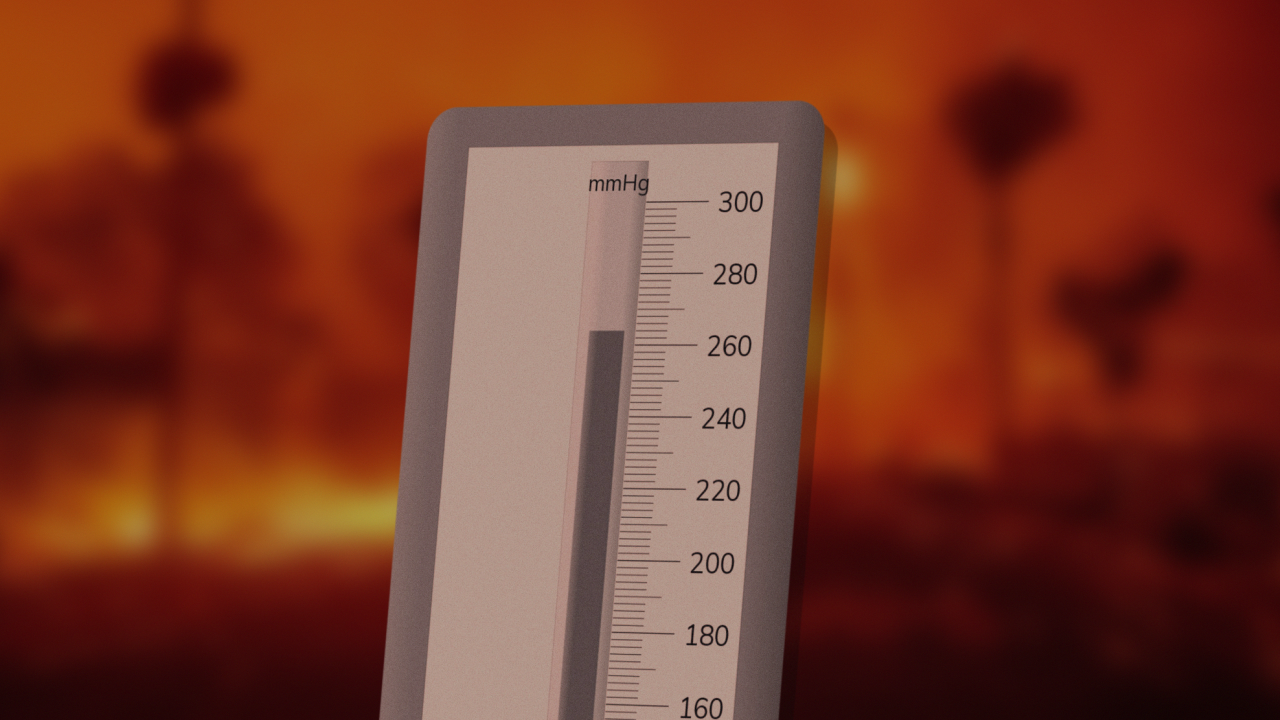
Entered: 264 mmHg
